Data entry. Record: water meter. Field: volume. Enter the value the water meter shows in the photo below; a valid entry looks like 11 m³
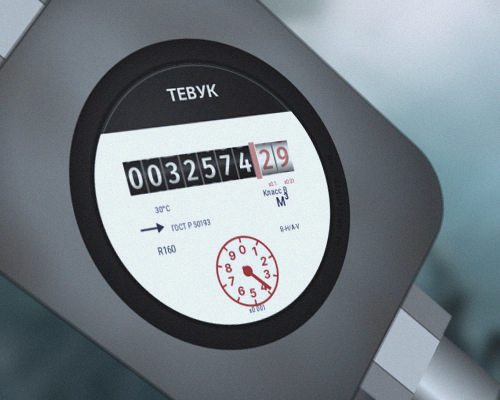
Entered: 32574.293 m³
